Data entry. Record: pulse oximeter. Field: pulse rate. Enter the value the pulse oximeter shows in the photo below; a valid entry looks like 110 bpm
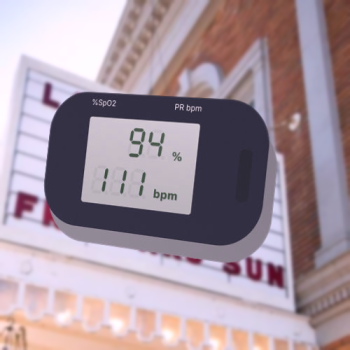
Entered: 111 bpm
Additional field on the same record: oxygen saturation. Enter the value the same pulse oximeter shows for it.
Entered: 94 %
